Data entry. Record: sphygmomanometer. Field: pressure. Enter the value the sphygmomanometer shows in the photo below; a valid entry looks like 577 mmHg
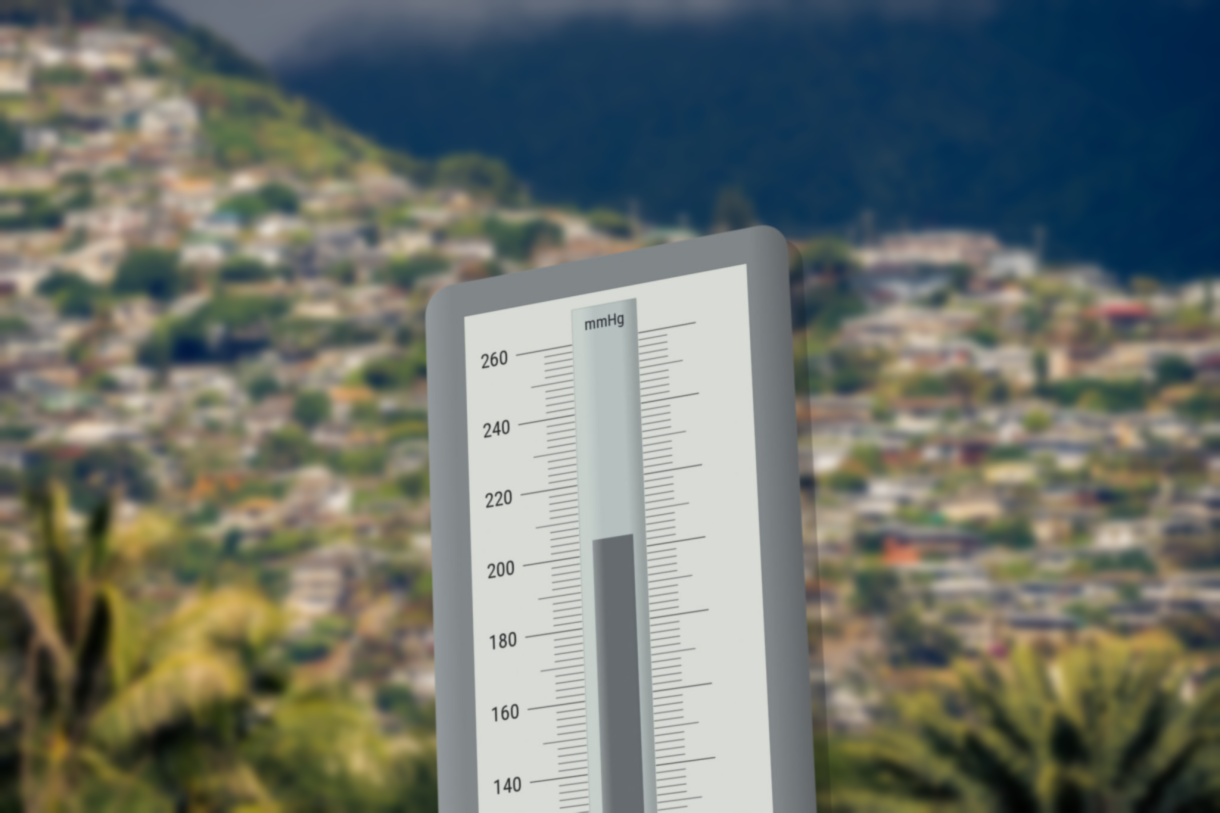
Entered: 204 mmHg
